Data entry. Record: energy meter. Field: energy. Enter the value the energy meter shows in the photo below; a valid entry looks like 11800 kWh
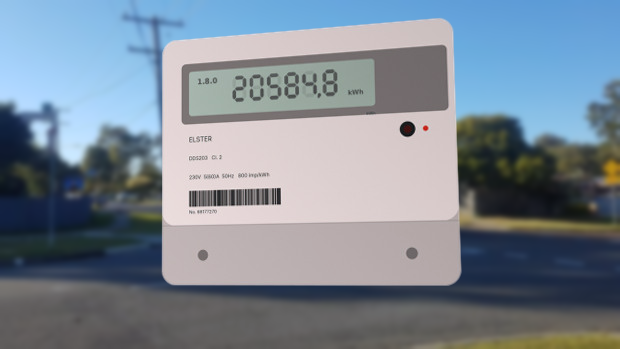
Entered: 20584.8 kWh
